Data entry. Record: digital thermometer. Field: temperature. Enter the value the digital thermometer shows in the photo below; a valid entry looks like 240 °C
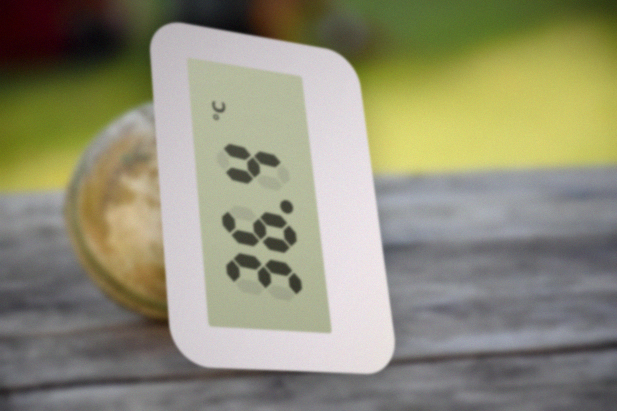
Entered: 36.4 °C
